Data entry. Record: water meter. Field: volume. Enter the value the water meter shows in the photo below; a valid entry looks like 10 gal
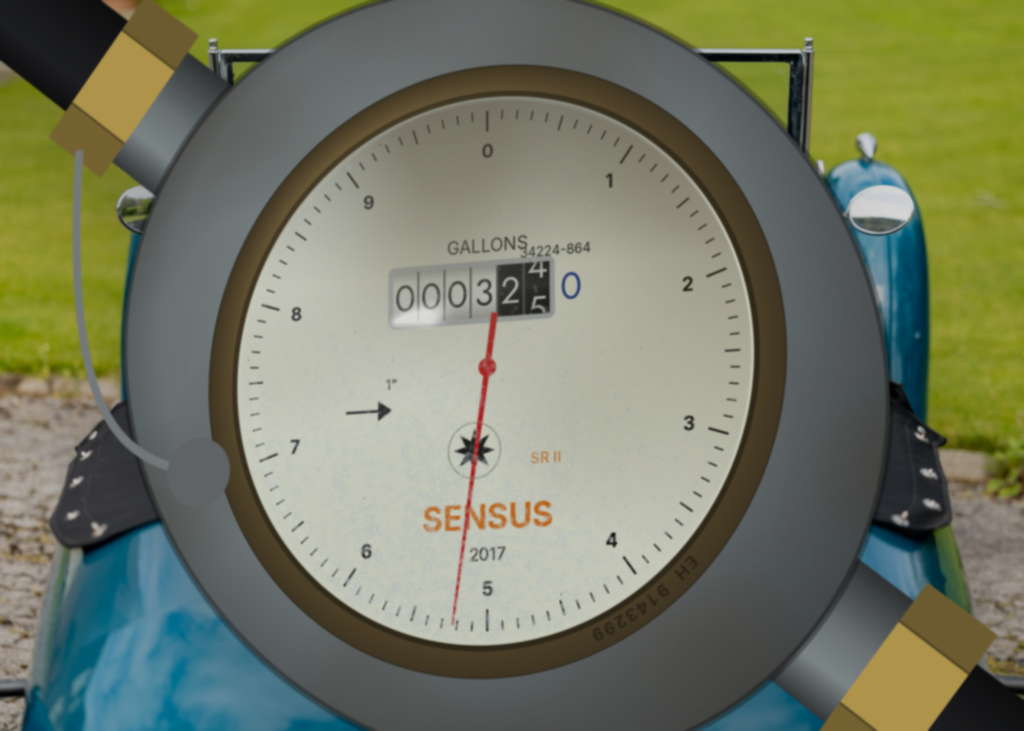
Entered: 3245.2 gal
